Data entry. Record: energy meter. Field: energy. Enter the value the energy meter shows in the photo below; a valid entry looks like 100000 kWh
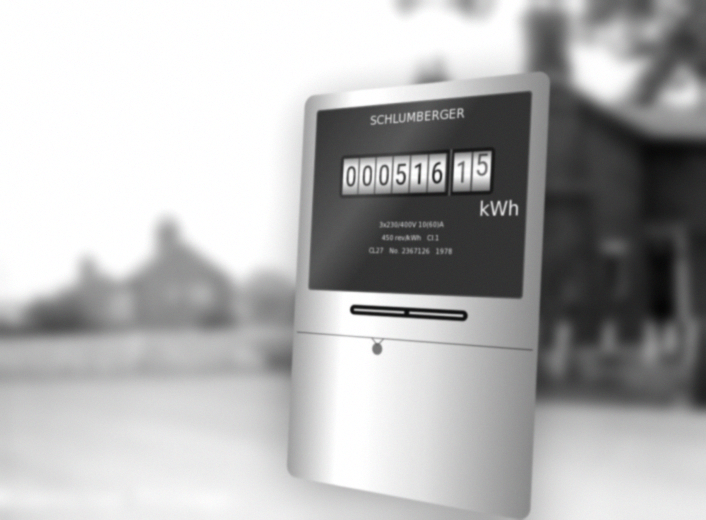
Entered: 516.15 kWh
